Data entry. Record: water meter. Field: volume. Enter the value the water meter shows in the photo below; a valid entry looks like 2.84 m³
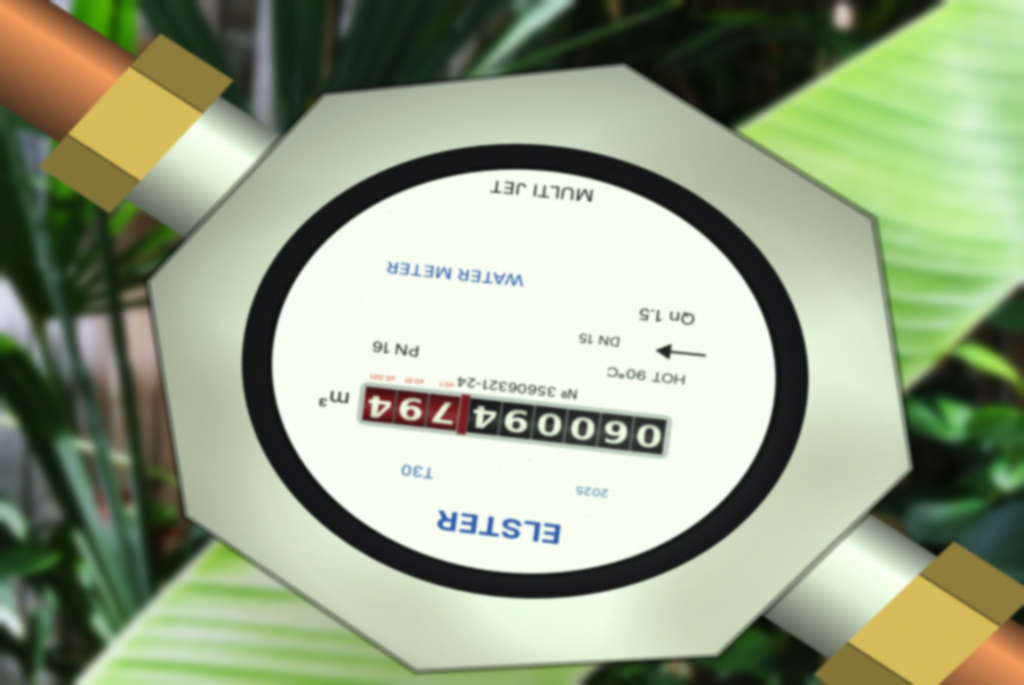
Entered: 60094.794 m³
